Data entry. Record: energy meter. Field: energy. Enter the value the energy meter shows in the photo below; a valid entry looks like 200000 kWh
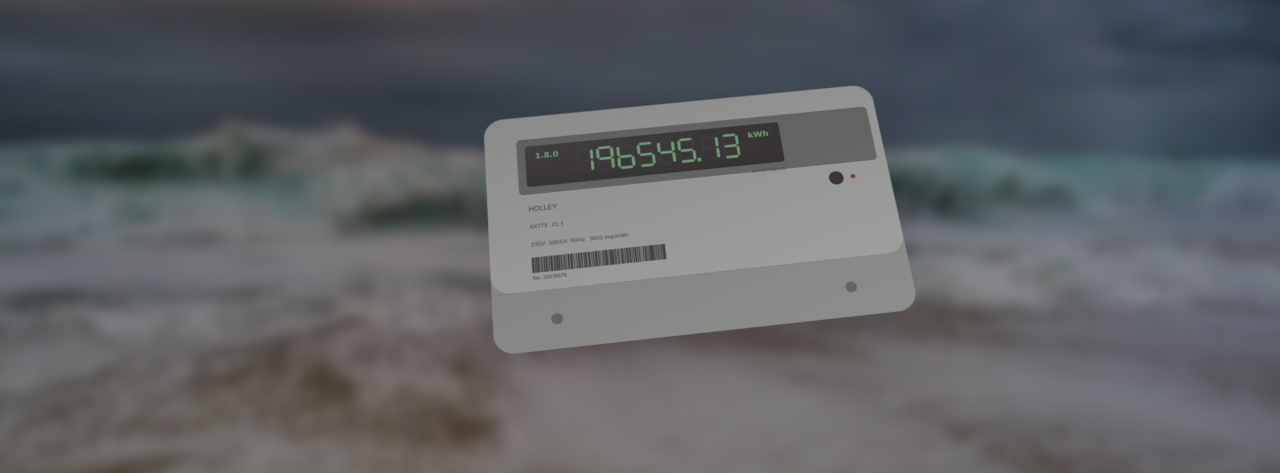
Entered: 196545.13 kWh
